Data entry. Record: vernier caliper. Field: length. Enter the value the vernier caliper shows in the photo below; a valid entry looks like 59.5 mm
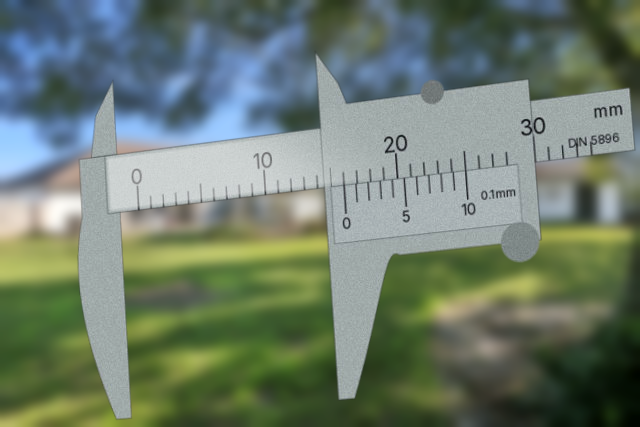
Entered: 16.0 mm
